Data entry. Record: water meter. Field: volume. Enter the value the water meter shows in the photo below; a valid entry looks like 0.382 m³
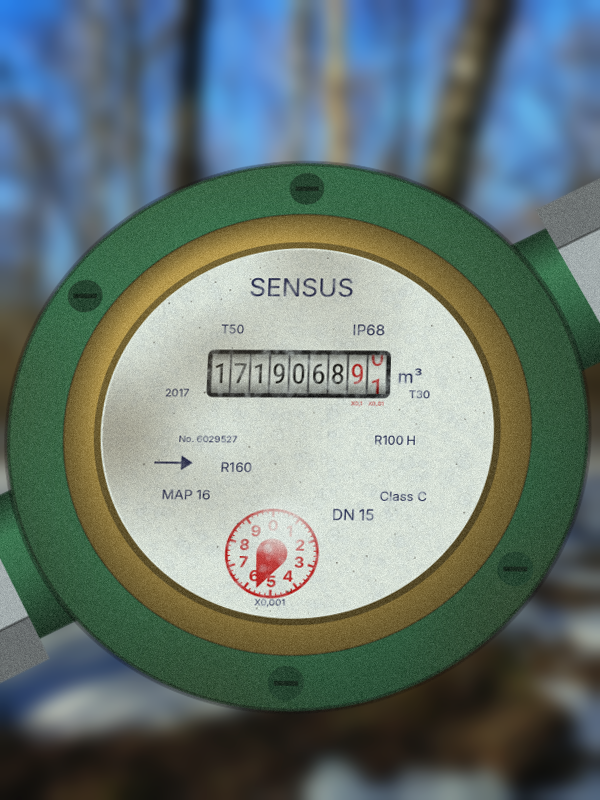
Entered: 1719068.905 m³
